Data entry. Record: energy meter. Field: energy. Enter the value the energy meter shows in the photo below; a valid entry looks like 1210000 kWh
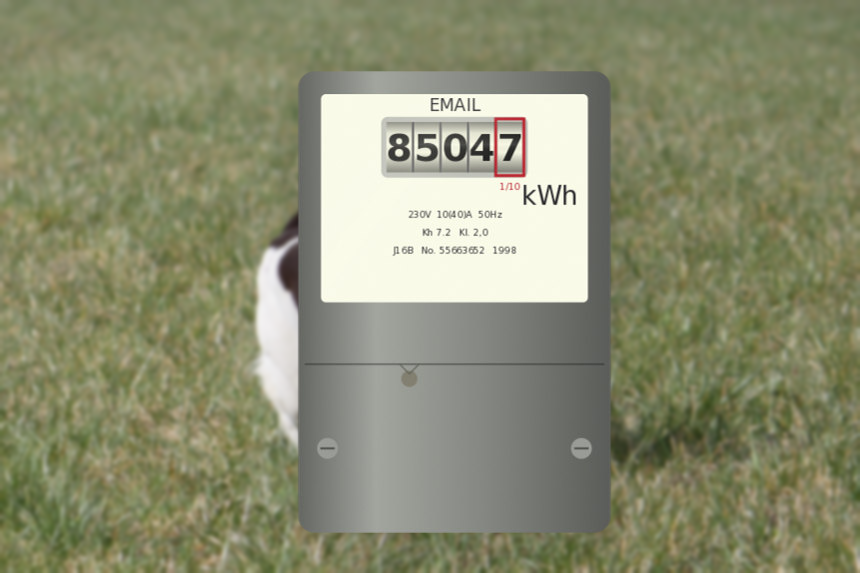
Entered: 8504.7 kWh
